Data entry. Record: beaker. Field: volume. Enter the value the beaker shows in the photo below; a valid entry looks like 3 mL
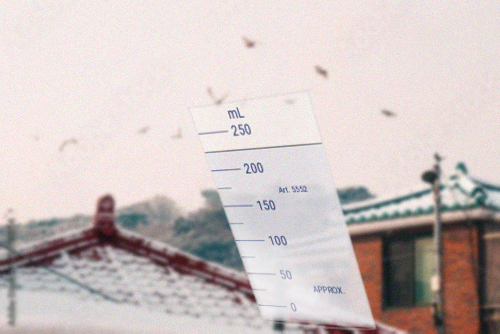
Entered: 225 mL
